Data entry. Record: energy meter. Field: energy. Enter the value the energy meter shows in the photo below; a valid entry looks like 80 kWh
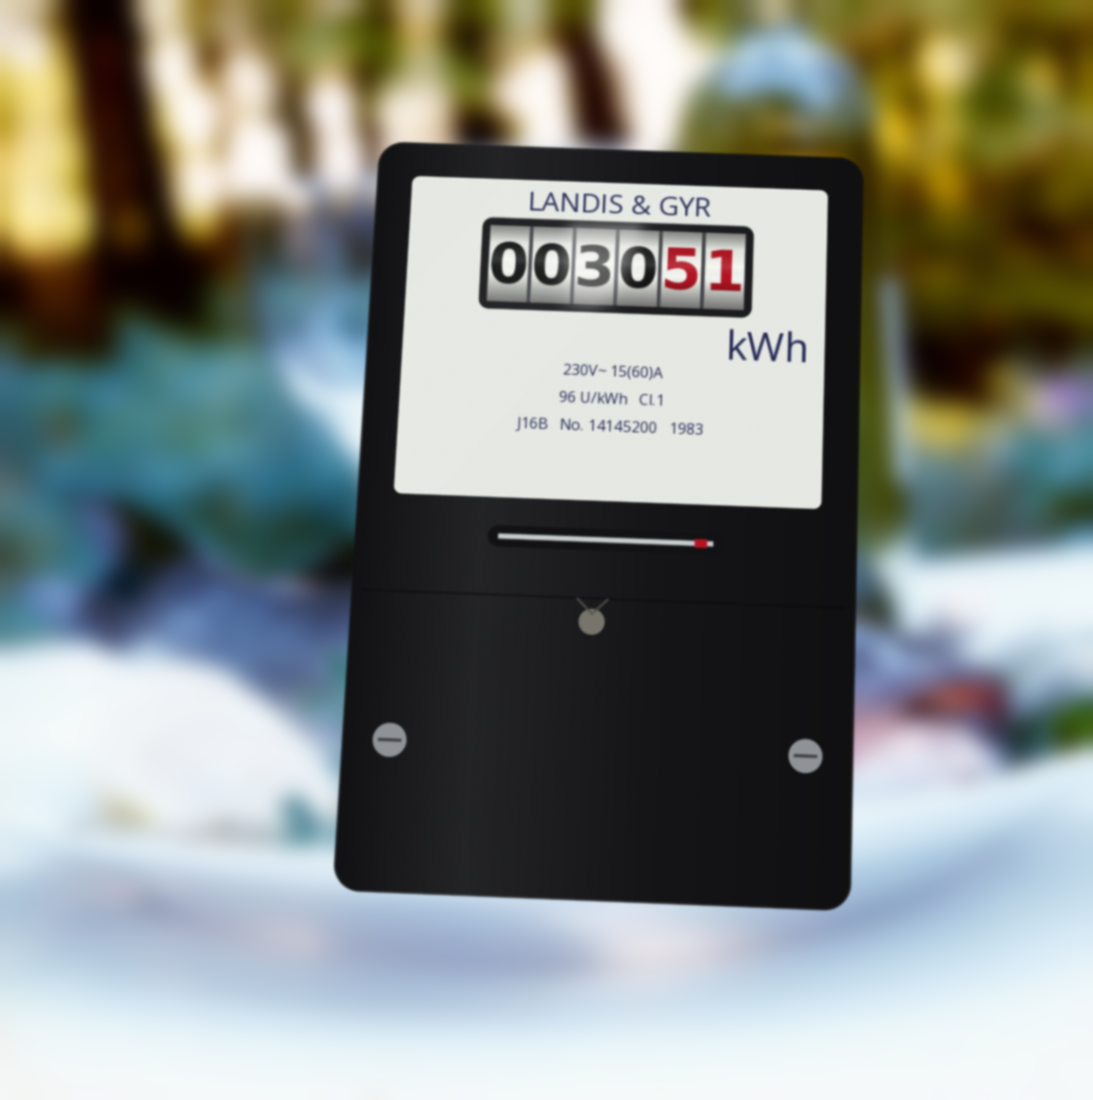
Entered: 30.51 kWh
